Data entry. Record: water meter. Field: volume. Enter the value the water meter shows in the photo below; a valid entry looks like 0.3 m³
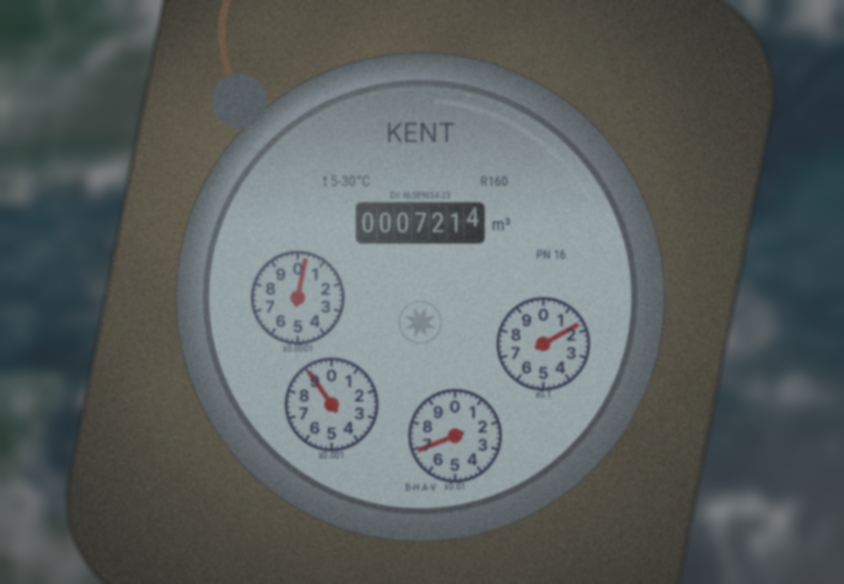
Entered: 7214.1690 m³
